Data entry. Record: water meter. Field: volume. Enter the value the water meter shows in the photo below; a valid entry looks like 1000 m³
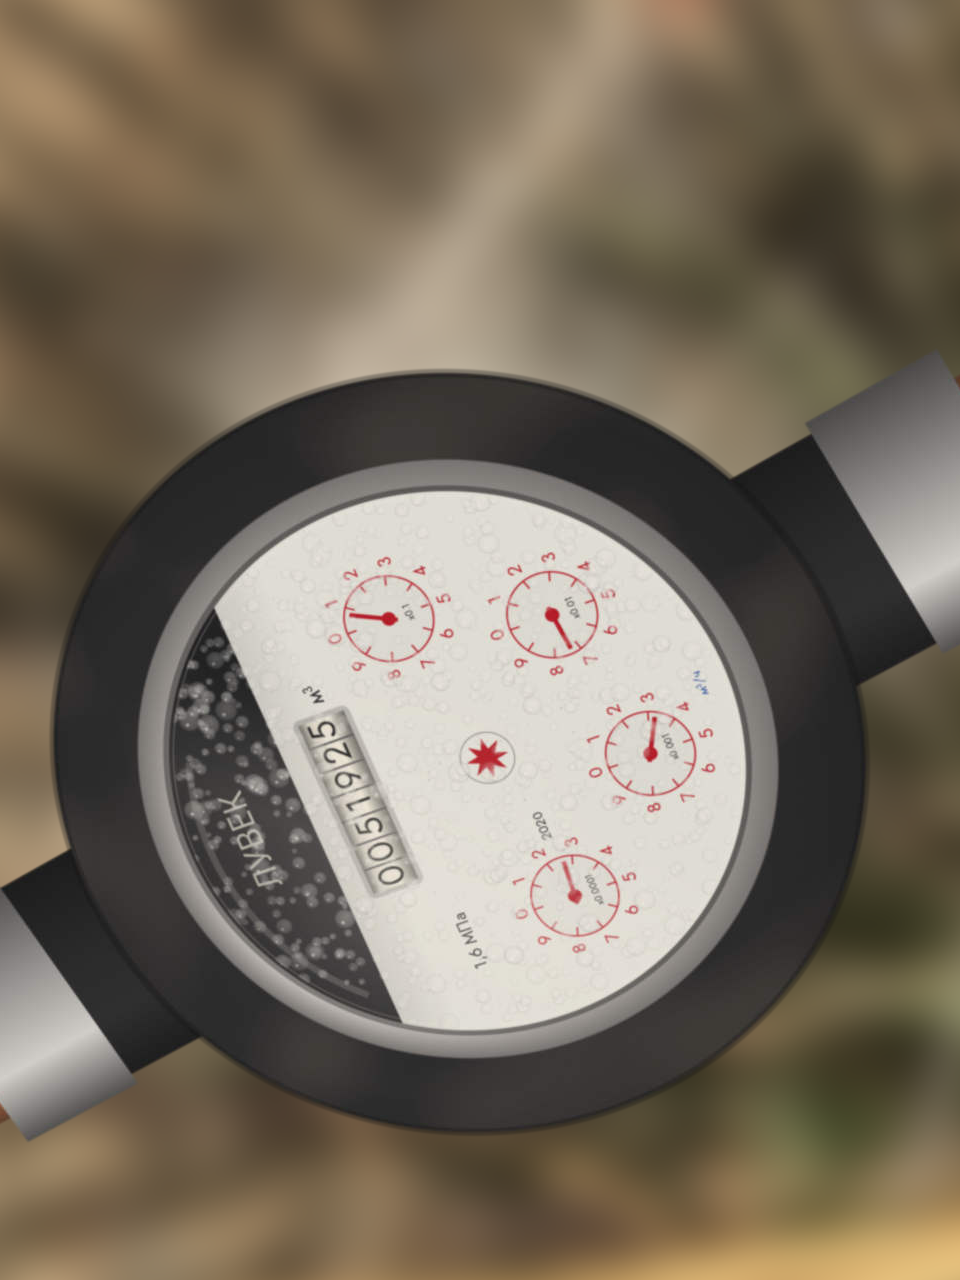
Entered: 51925.0732 m³
